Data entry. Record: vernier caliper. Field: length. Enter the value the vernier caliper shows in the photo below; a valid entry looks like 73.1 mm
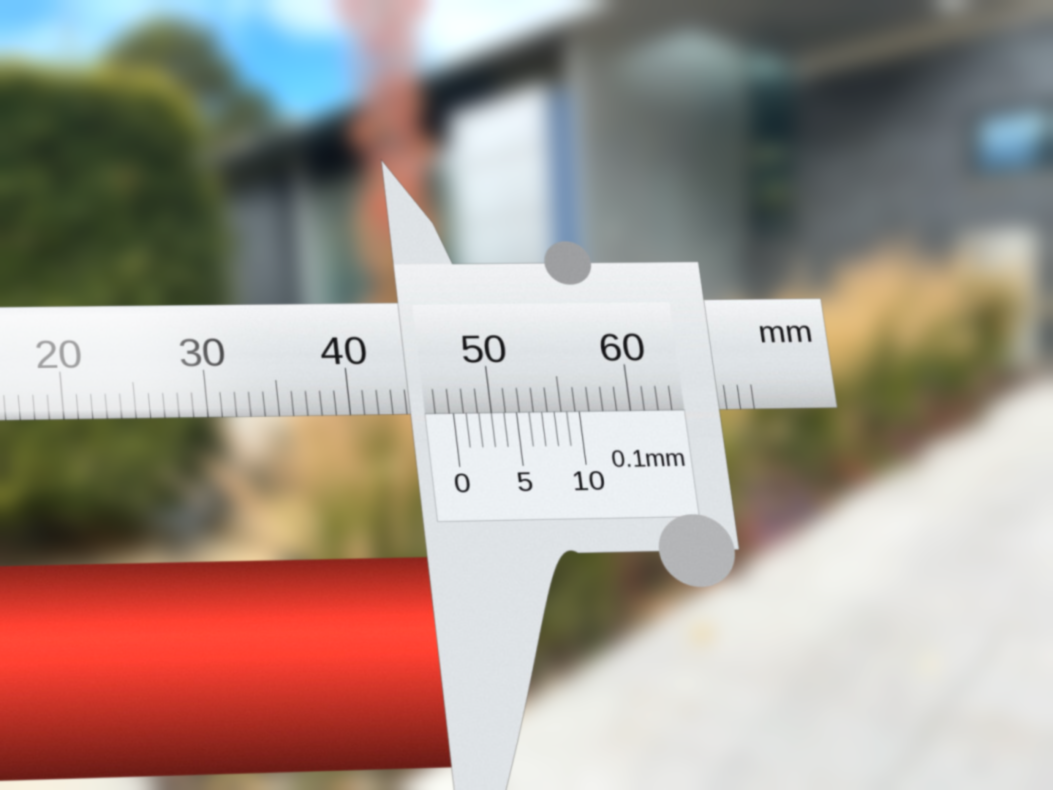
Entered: 47.3 mm
